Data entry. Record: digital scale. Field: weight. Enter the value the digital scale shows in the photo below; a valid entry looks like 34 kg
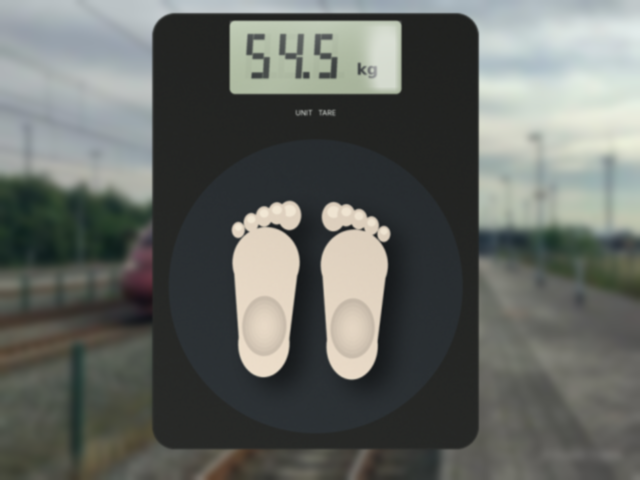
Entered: 54.5 kg
